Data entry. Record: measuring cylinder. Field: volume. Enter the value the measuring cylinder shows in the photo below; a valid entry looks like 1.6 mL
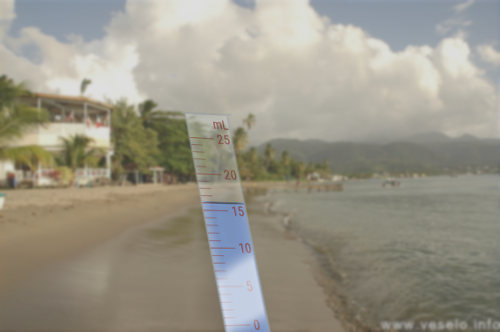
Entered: 16 mL
